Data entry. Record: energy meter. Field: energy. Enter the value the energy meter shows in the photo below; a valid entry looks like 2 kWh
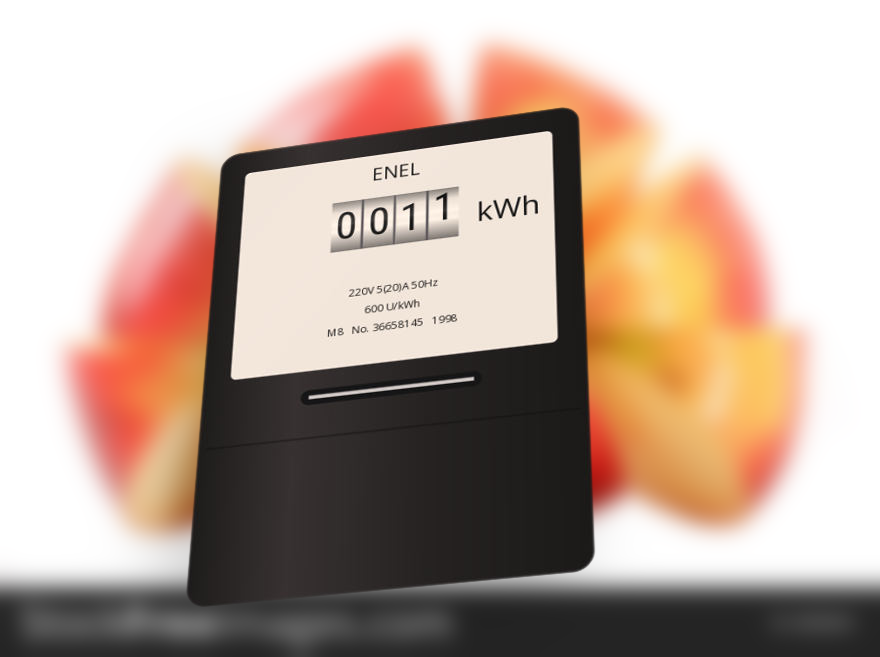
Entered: 11 kWh
